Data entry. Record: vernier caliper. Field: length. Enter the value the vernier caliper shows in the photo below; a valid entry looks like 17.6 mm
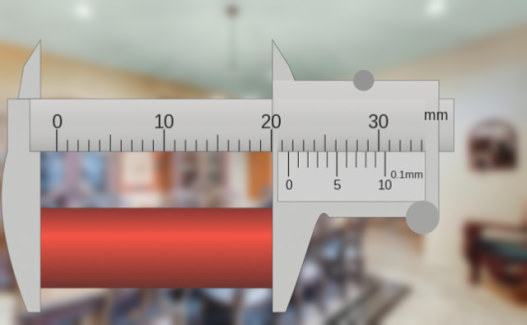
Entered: 21.6 mm
